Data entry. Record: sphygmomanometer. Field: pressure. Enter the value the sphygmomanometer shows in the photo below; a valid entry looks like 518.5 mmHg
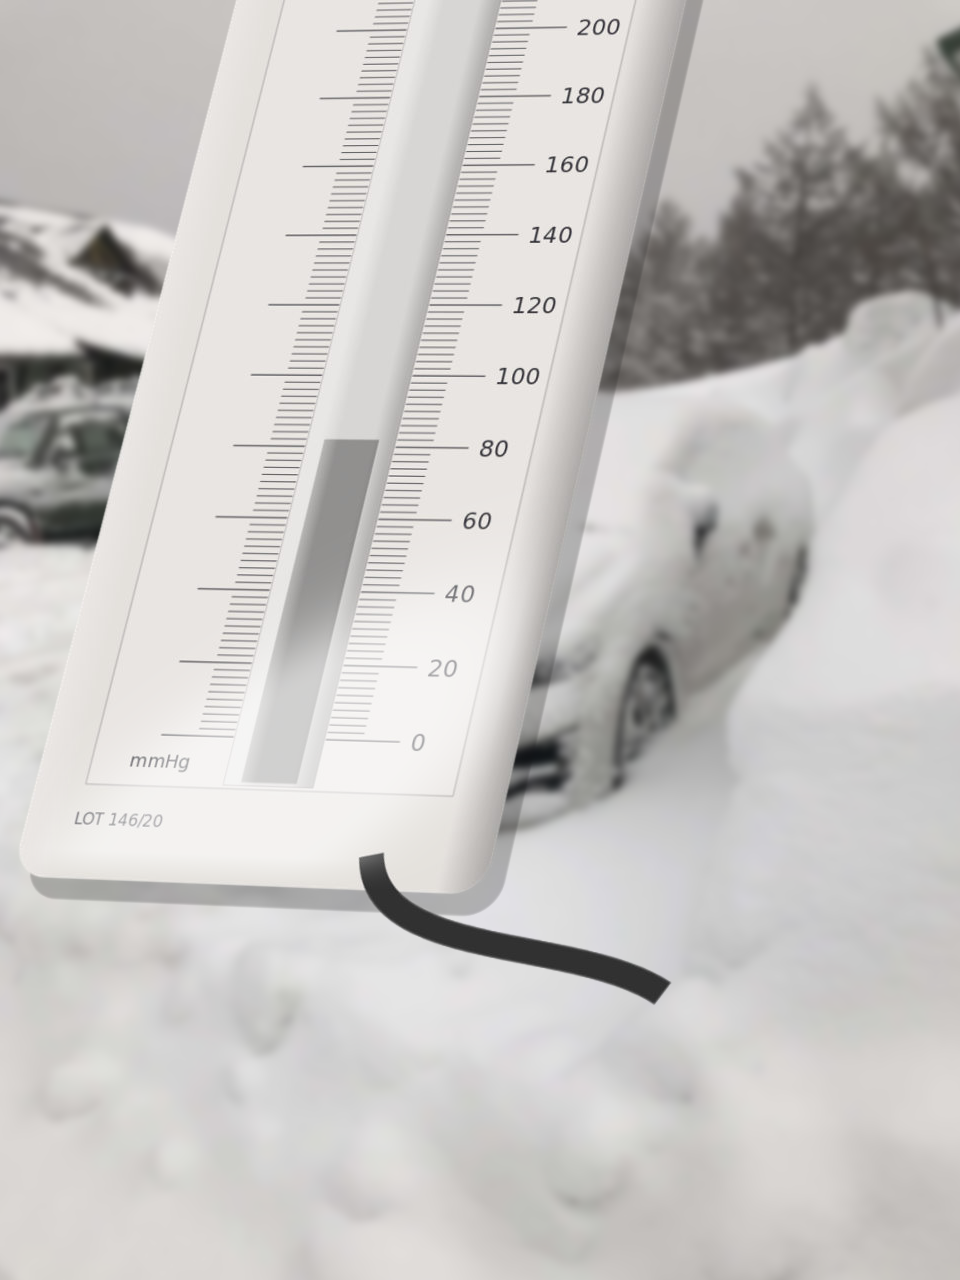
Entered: 82 mmHg
